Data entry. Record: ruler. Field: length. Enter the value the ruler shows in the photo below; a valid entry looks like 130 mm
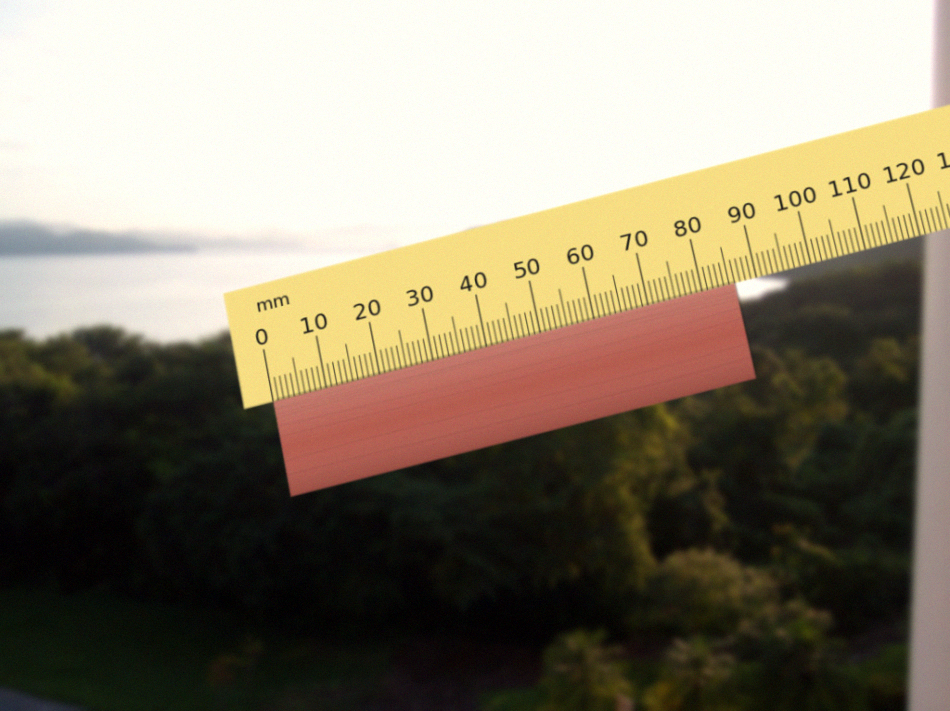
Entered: 86 mm
